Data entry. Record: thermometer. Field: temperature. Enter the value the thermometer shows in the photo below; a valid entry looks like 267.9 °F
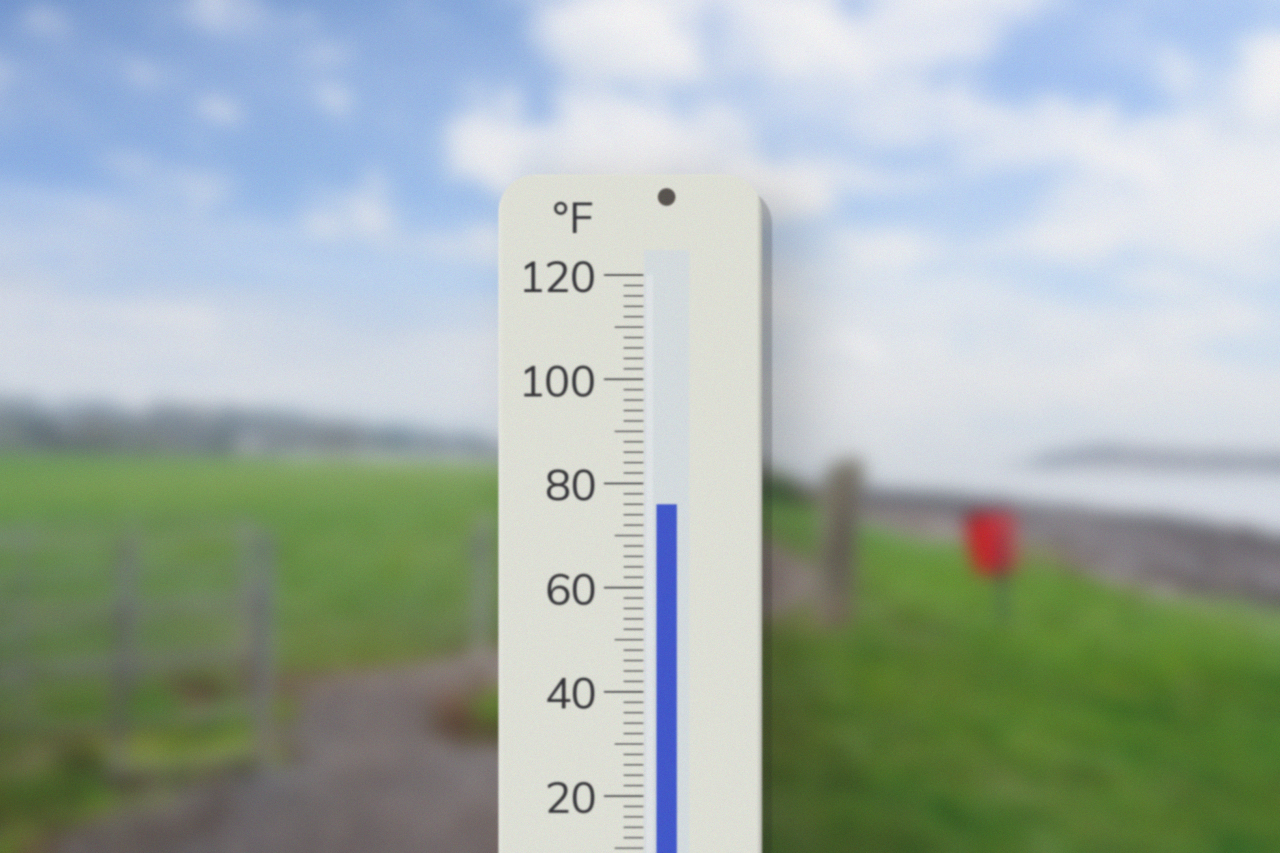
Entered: 76 °F
